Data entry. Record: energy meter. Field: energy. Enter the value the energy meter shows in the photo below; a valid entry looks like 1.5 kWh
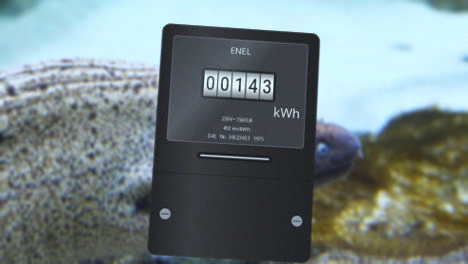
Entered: 143 kWh
